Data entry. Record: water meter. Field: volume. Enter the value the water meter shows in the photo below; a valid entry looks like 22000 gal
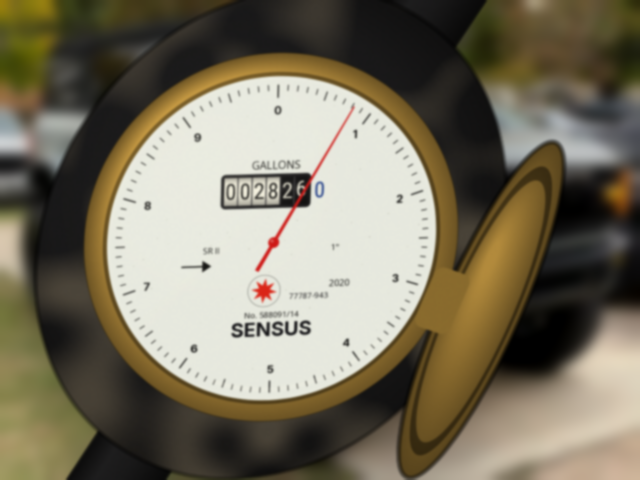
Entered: 28260.8 gal
